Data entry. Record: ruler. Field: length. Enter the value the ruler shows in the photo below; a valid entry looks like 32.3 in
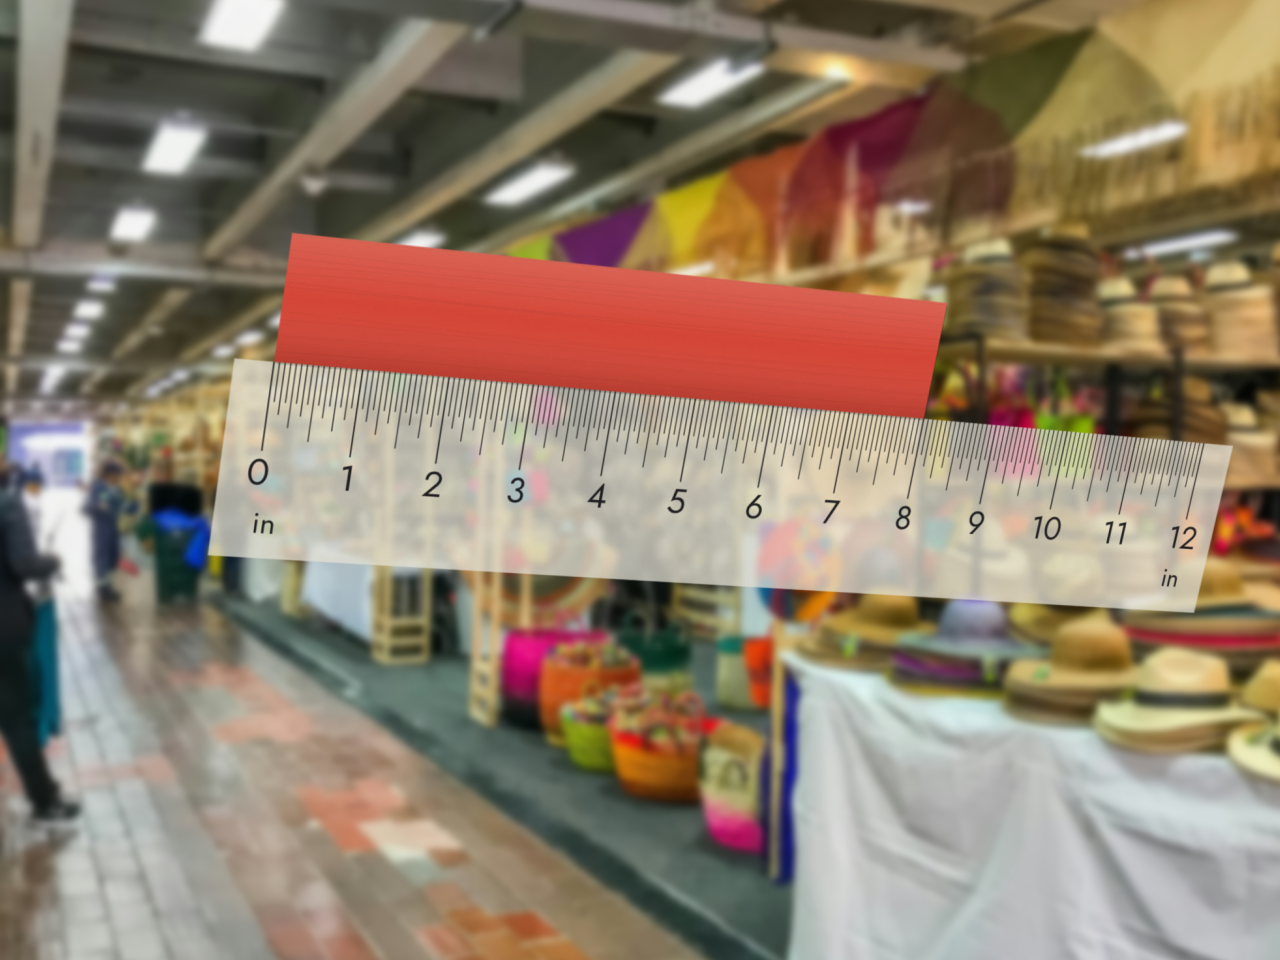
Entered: 8 in
